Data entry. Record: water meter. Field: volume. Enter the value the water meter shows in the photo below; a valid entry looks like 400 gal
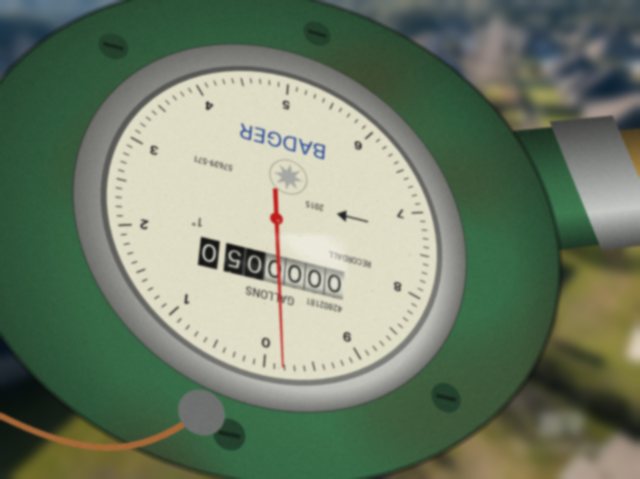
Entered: 49.8 gal
